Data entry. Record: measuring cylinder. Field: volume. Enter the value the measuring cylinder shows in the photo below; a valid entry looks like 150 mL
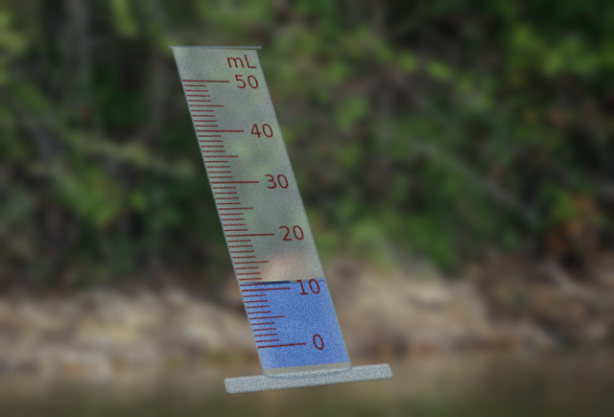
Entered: 11 mL
